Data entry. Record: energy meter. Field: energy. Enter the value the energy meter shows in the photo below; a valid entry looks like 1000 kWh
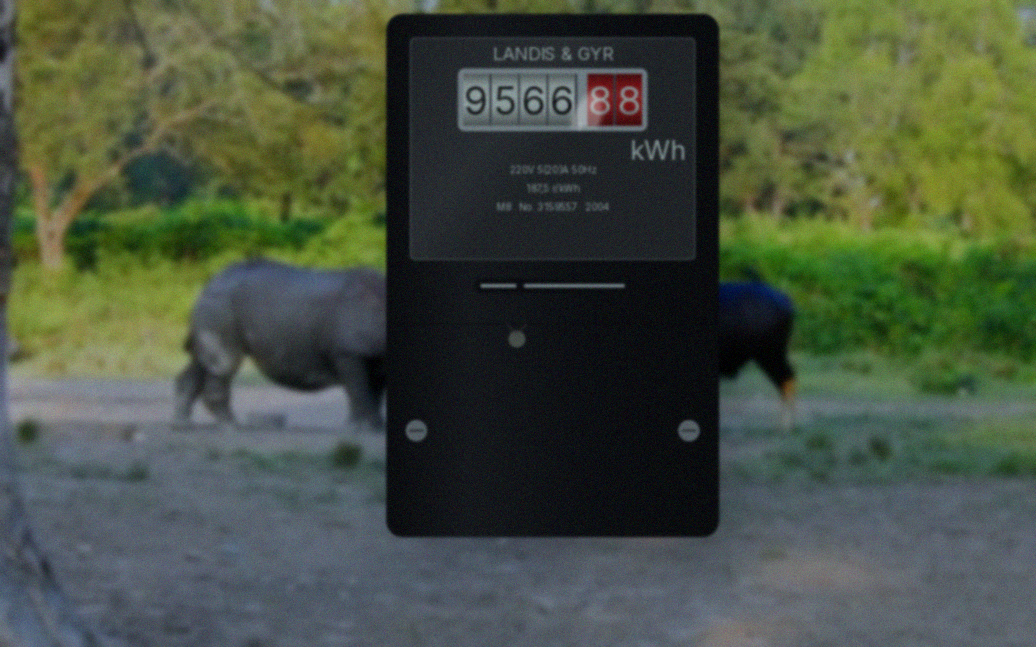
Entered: 9566.88 kWh
